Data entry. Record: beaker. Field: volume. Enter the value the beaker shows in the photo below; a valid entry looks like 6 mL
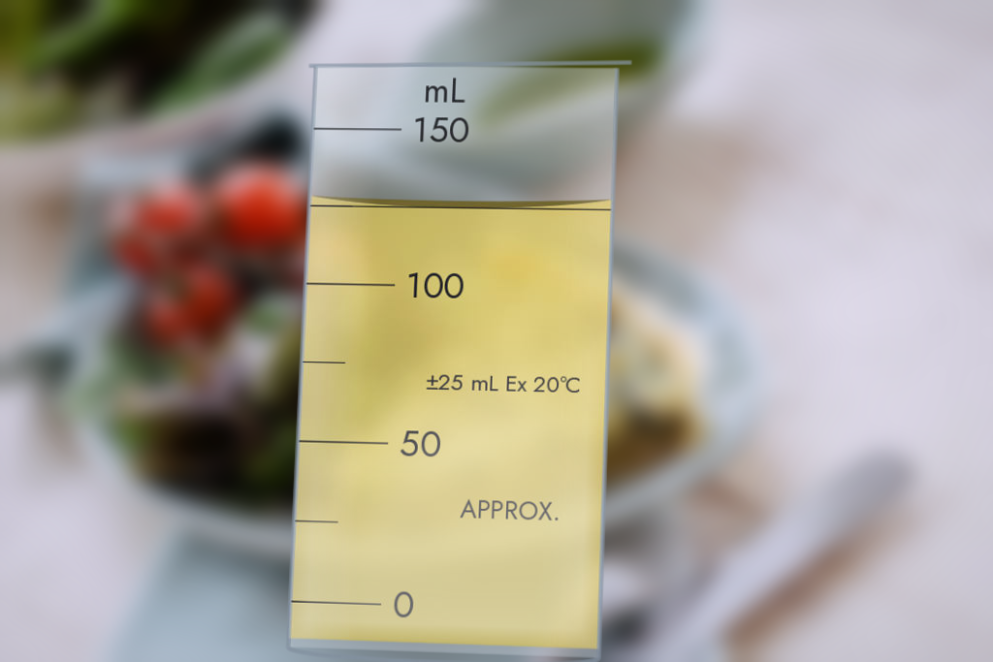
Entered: 125 mL
